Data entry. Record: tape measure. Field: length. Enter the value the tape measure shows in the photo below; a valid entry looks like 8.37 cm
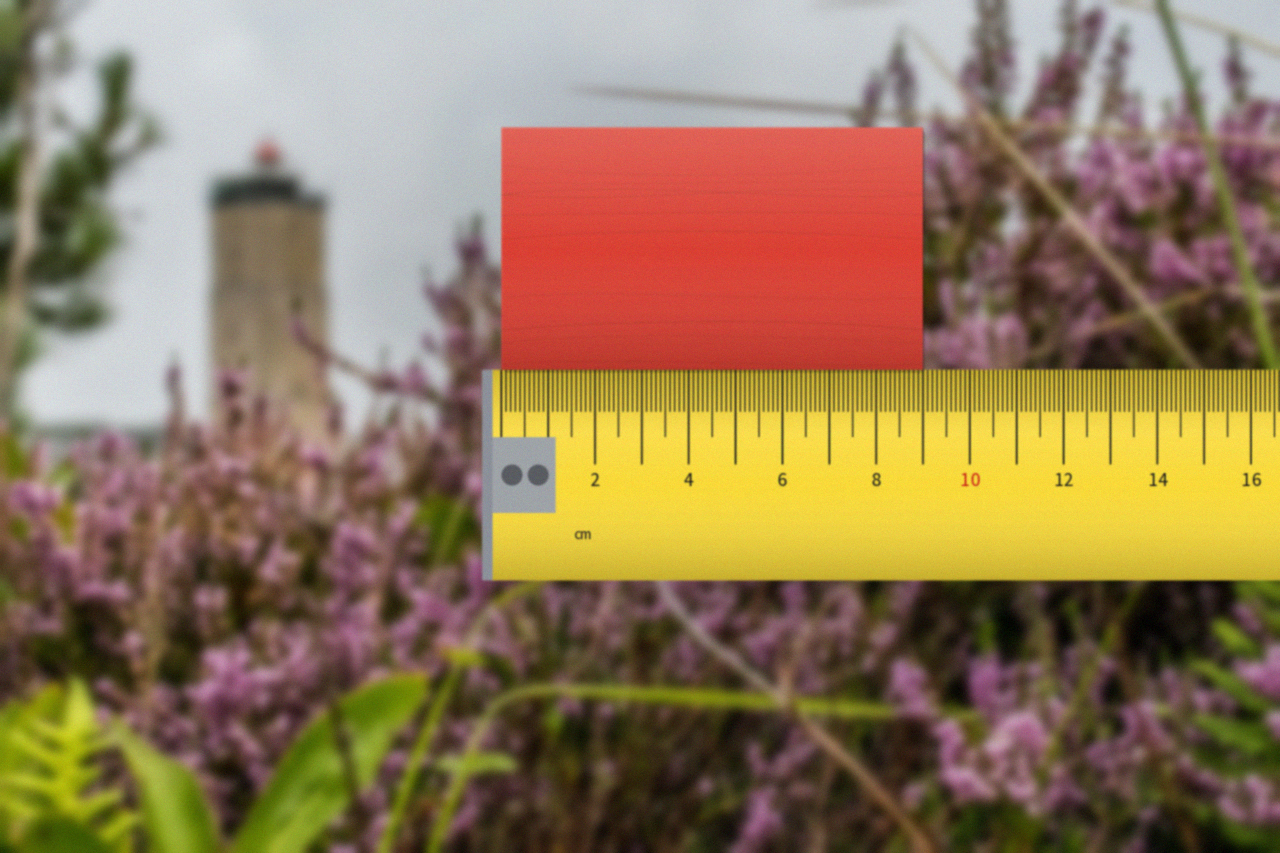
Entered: 9 cm
